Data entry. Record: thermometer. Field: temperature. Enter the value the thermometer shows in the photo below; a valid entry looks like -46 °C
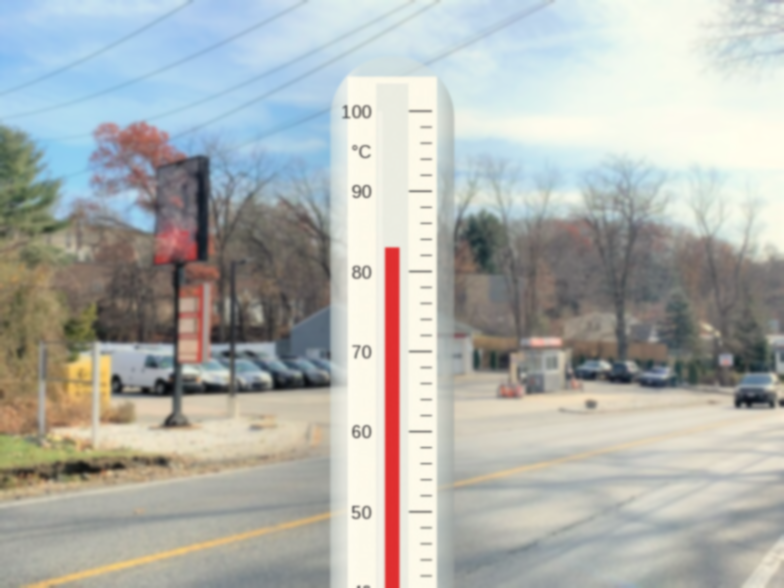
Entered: 83 °C
